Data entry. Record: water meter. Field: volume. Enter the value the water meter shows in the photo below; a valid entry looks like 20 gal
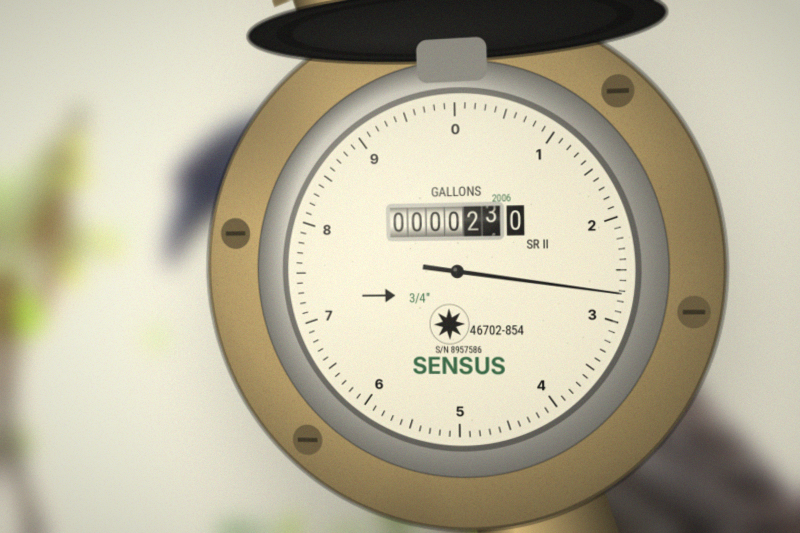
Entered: 232.7 gal
